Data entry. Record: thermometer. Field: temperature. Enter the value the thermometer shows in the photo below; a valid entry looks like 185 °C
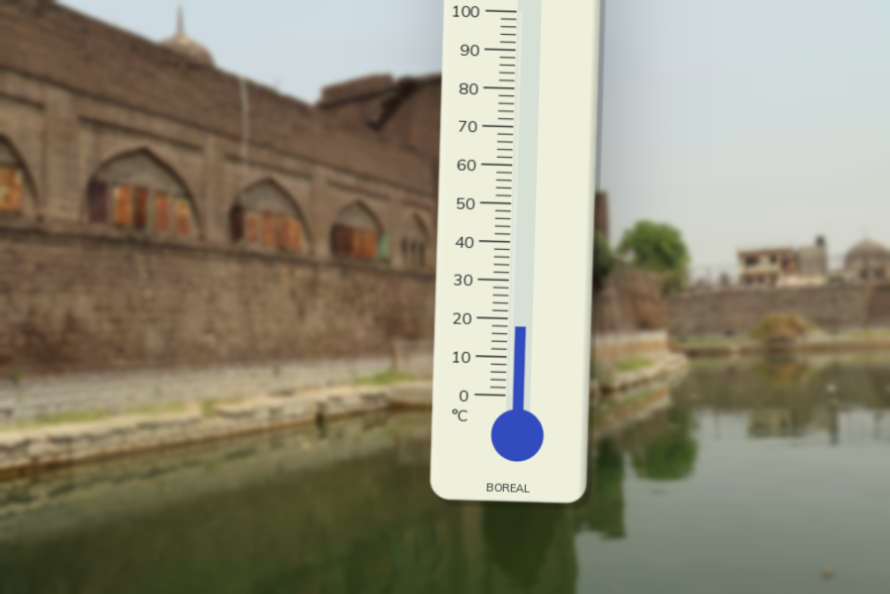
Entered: 18 °C
